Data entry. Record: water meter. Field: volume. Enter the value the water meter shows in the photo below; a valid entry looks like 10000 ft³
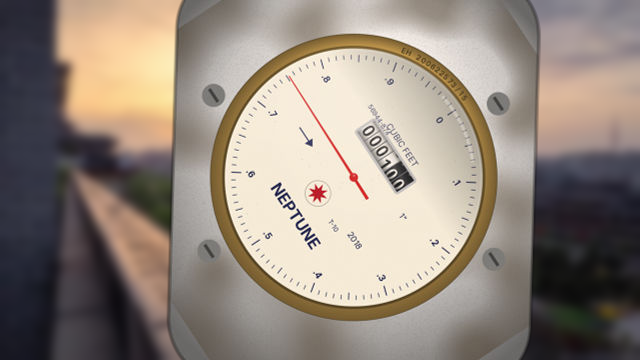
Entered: 99.75 ft³
